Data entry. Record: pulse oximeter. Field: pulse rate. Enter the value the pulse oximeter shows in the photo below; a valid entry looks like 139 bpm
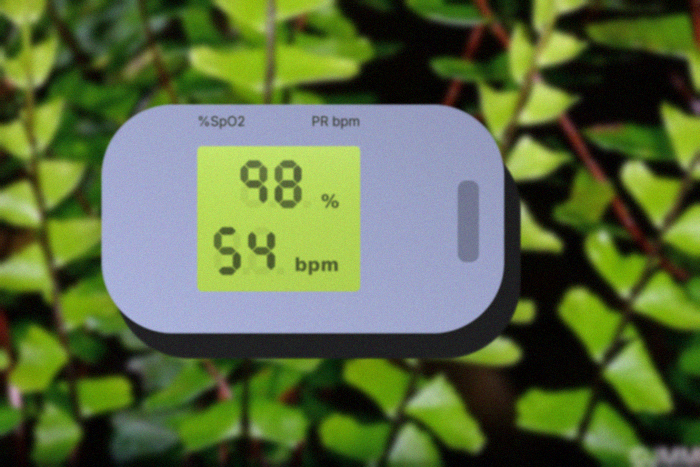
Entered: 54 bpm
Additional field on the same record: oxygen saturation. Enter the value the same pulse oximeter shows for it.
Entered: 98 %
